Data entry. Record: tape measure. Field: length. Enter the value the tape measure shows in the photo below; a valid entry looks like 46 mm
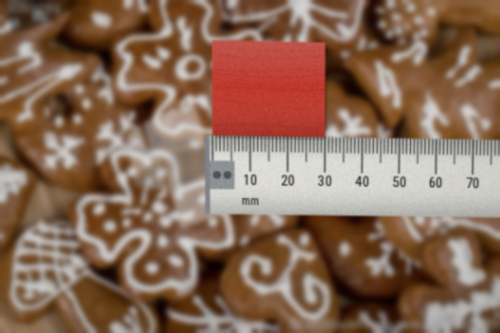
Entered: 30 mm
